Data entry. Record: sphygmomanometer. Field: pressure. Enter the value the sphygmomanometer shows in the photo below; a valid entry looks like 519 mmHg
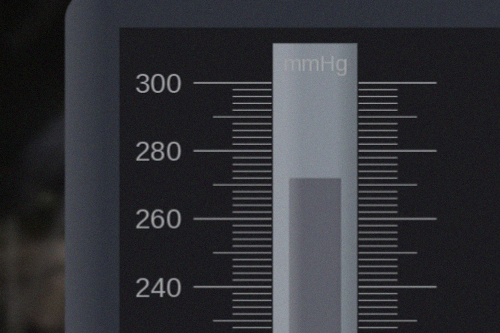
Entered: 272 mmHg
